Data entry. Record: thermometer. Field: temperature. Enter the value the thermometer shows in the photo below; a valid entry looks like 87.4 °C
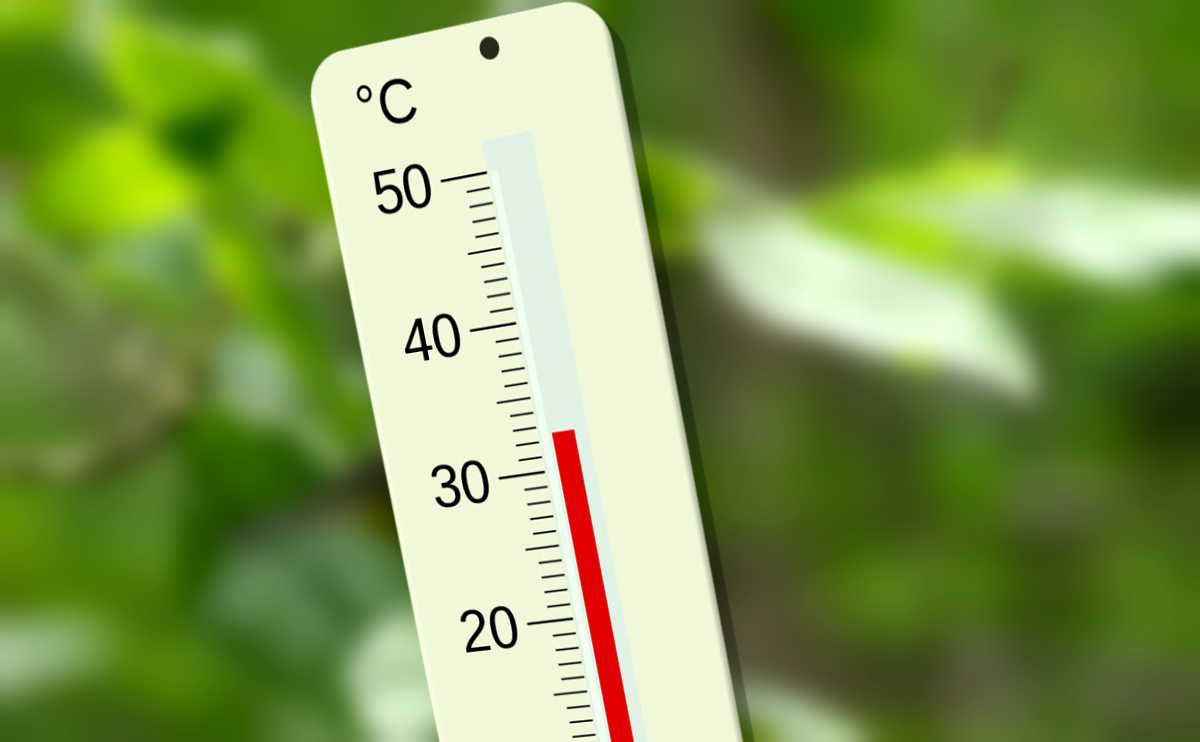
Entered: 32.5 °C
